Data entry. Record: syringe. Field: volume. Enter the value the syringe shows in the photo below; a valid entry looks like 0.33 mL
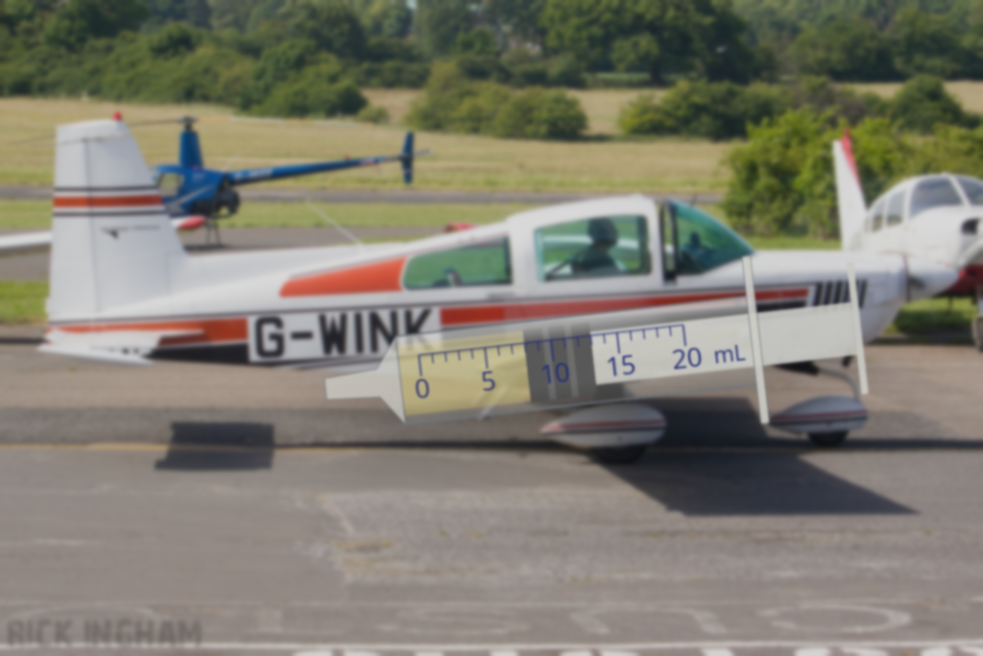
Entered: 8 mL
